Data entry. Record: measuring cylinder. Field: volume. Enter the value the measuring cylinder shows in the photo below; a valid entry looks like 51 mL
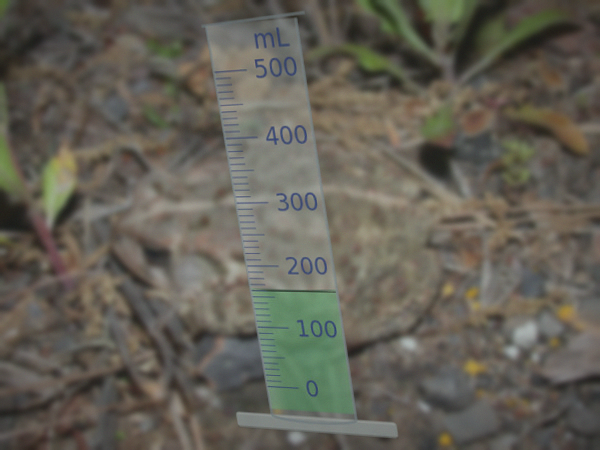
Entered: 160 mL
